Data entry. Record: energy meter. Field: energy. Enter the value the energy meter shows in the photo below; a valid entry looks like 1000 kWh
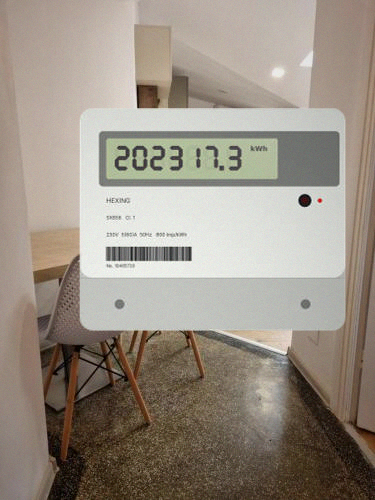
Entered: 202317.3 kWh
